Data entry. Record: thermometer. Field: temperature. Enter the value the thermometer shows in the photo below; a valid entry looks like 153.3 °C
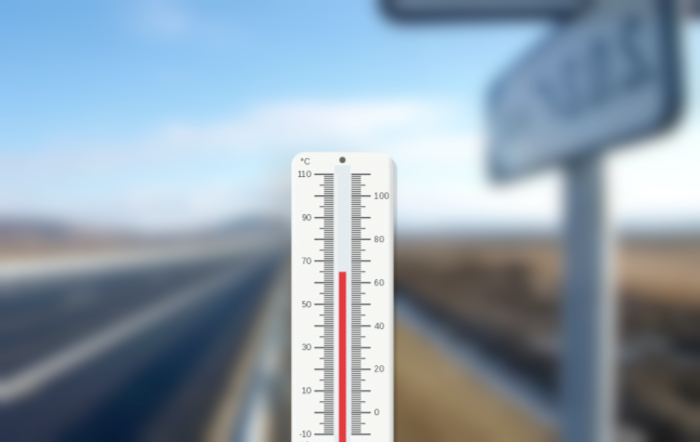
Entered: 65 °C
